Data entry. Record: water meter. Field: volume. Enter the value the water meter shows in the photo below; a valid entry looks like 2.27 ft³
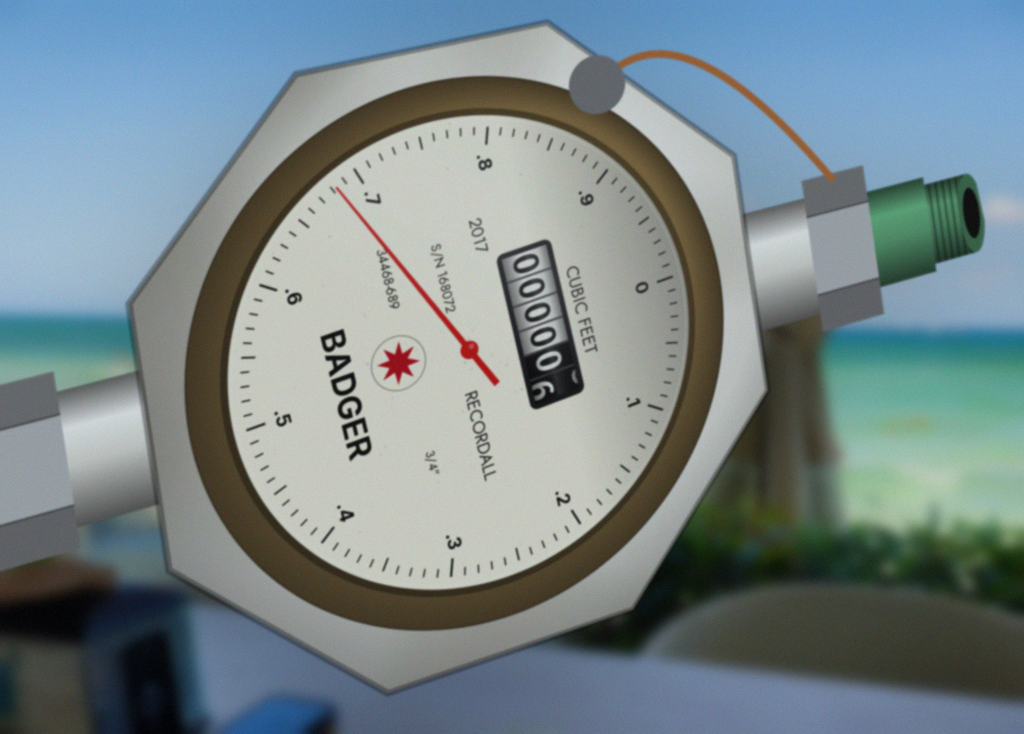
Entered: 5.68 ft³
